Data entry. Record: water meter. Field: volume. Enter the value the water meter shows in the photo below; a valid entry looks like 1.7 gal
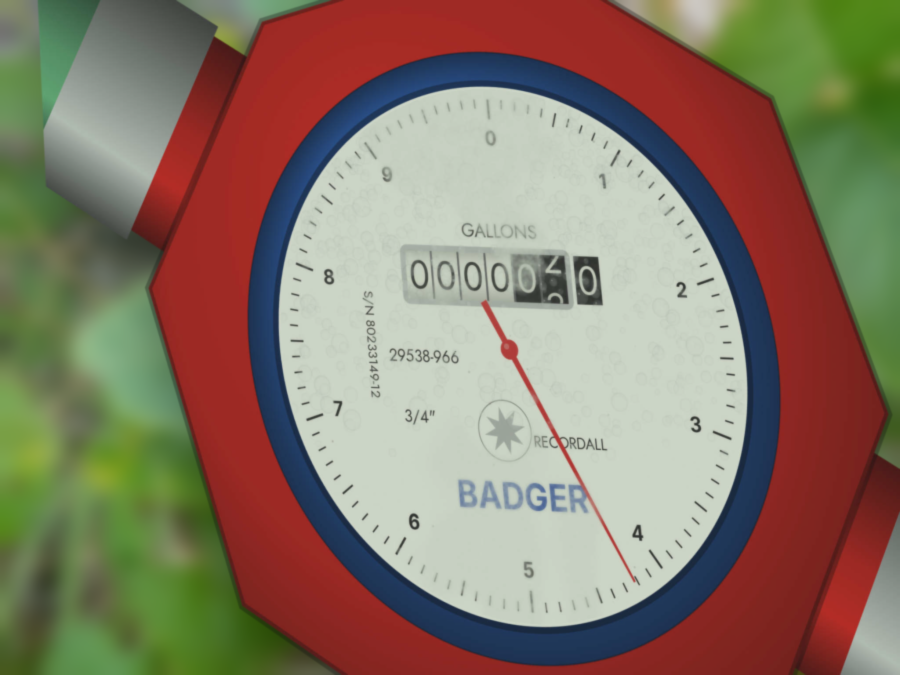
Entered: 24.2 gal
